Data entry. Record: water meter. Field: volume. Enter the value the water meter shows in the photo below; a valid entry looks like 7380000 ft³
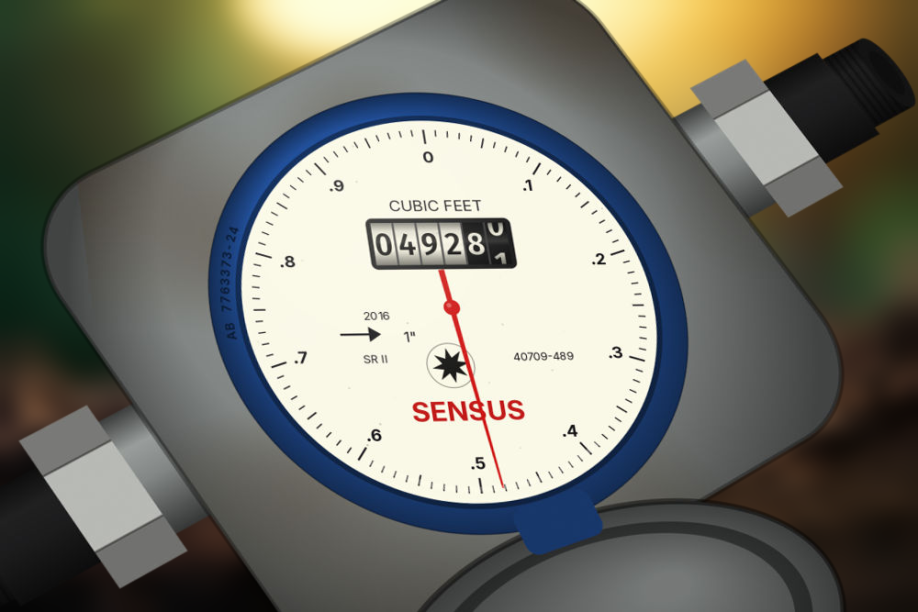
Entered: 49280.48 ft³
